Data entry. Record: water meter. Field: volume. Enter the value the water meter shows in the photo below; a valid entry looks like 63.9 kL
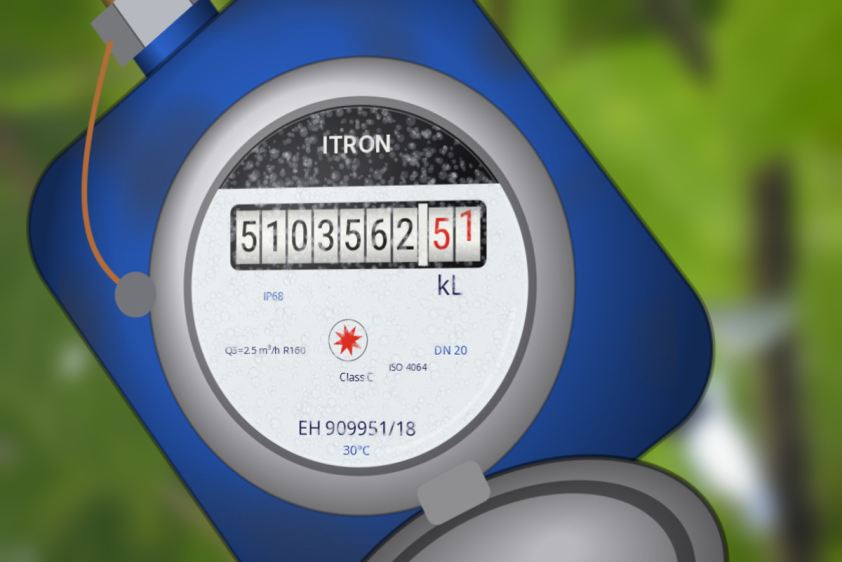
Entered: 5103562.51 kL
